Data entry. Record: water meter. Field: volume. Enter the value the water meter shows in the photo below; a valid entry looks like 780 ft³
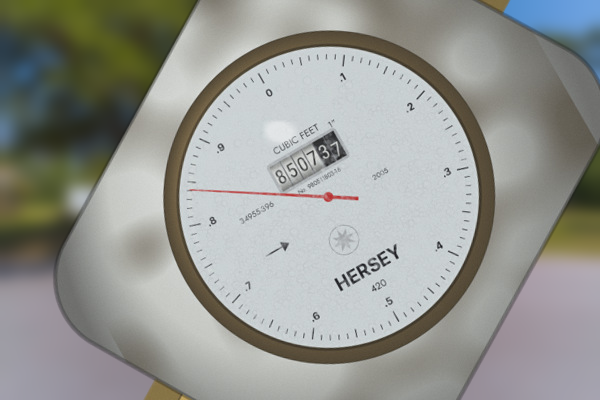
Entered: 850736.84 ft³
